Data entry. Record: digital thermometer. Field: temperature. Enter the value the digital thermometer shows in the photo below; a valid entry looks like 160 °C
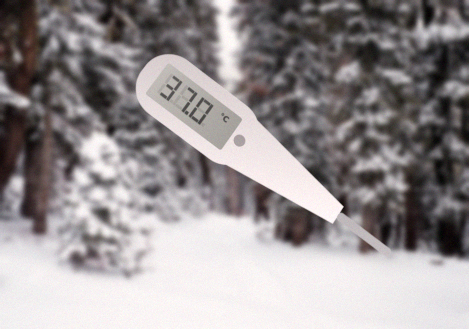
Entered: 37.0 °C
